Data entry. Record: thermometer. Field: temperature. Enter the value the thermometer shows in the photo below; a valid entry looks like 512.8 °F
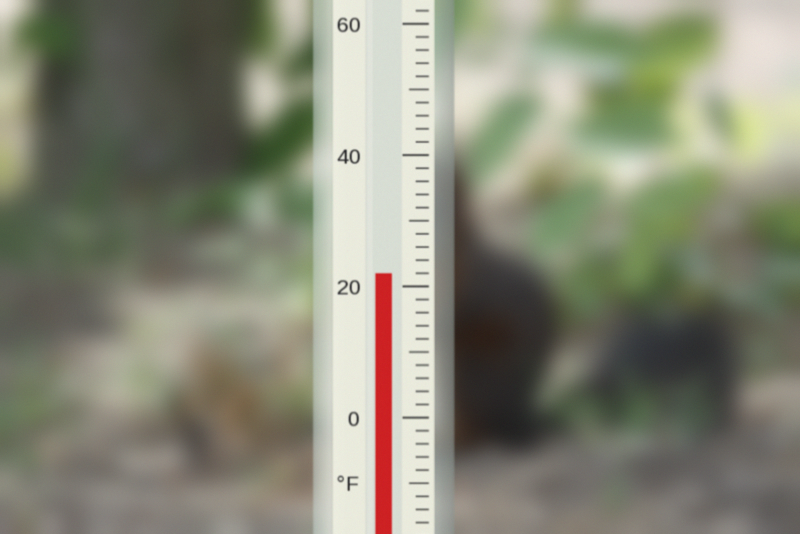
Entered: 22 °F
